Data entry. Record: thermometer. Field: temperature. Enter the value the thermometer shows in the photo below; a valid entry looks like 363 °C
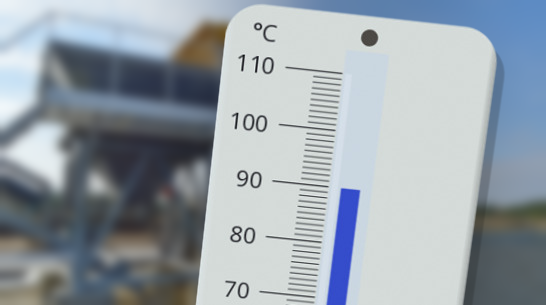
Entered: 90 °C
